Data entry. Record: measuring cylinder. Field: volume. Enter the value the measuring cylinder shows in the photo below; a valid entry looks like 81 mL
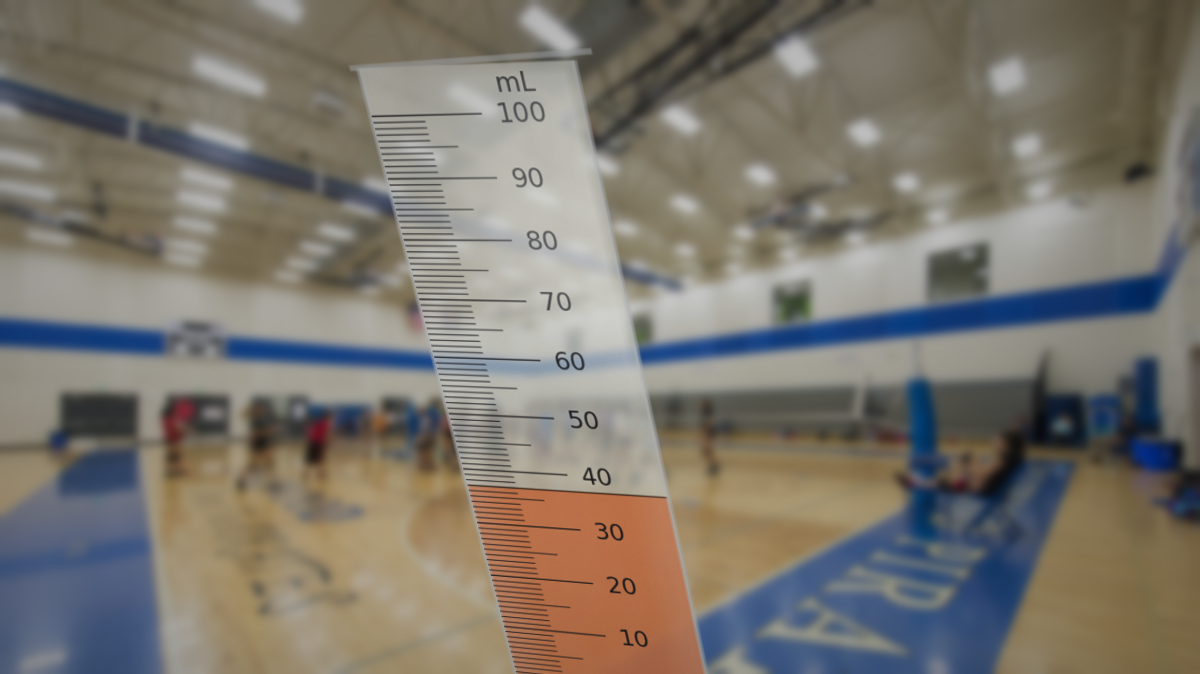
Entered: 37 mL
